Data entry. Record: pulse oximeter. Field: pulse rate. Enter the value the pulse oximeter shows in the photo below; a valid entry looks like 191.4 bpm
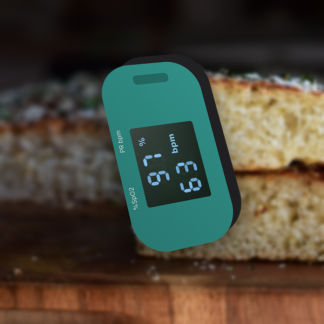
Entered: 63 bpm
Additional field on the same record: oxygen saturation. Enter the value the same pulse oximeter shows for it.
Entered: 97 %
